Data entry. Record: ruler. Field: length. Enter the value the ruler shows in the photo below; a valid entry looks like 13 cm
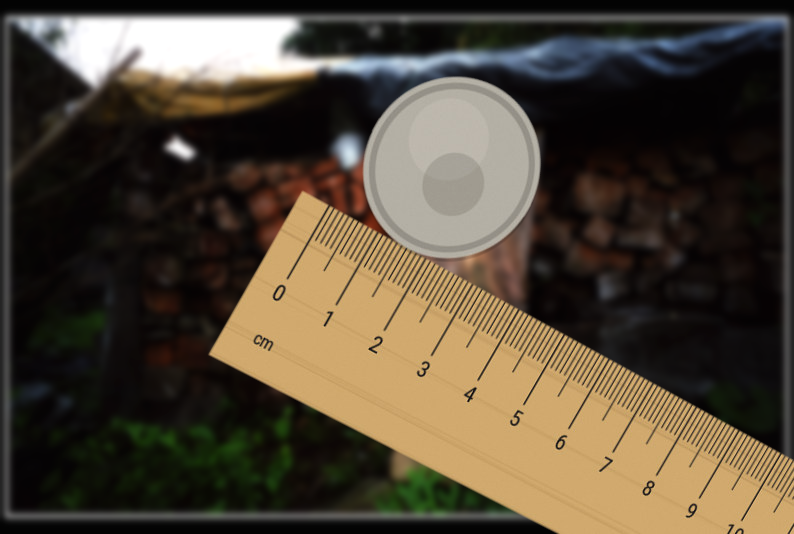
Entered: 3.2 cm
